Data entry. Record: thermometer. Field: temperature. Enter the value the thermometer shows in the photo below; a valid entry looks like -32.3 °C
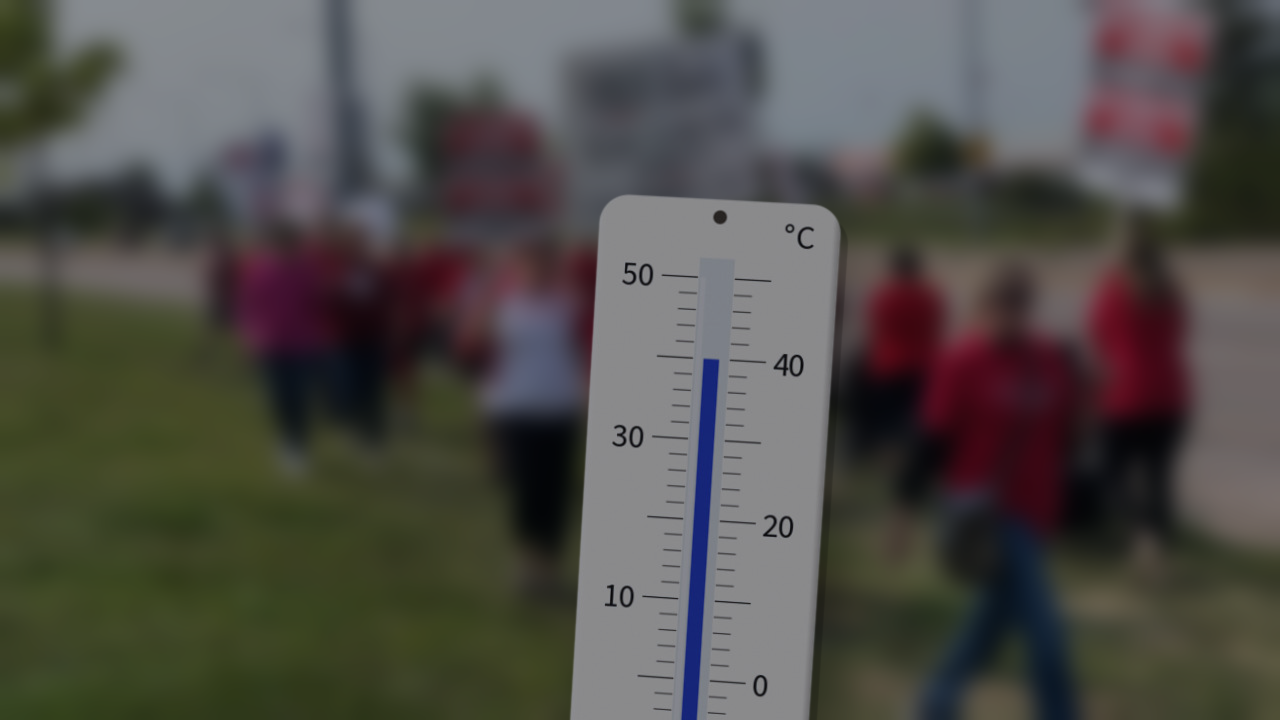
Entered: 40 °C
